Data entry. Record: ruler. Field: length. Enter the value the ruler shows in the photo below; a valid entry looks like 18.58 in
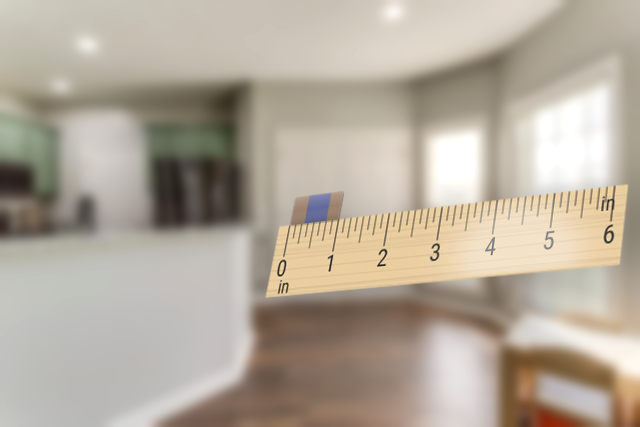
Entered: 1 in
